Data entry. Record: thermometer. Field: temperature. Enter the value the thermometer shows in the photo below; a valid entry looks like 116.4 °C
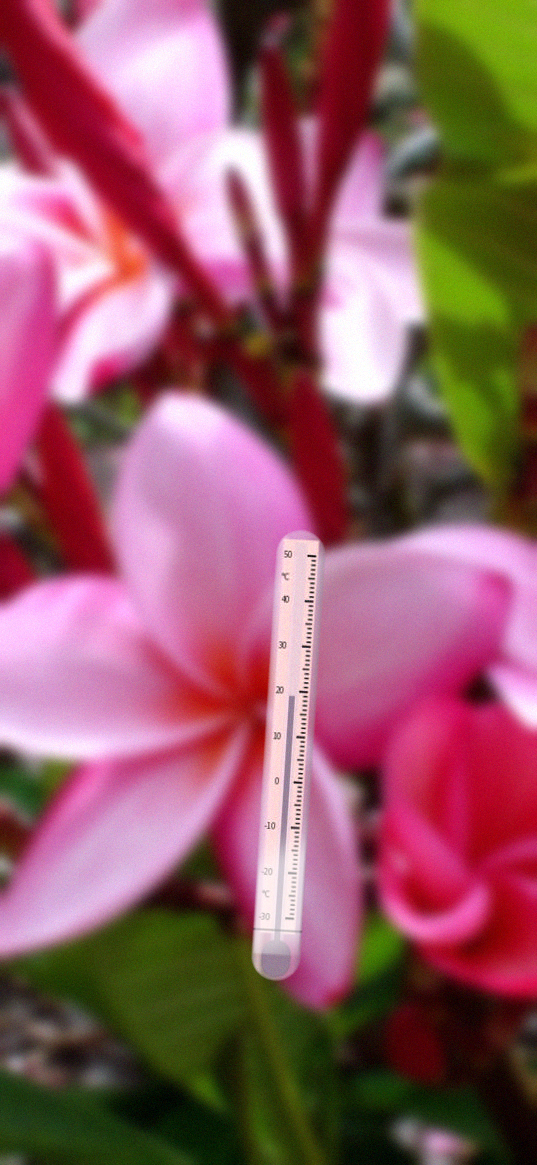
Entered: 19 °C
